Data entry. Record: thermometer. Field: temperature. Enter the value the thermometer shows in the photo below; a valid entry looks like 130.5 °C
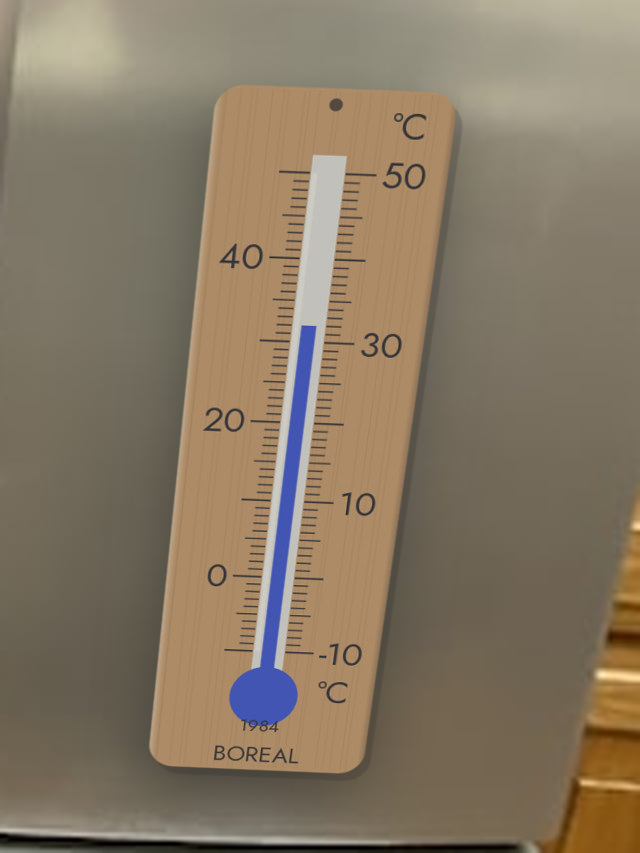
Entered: 32 °C
